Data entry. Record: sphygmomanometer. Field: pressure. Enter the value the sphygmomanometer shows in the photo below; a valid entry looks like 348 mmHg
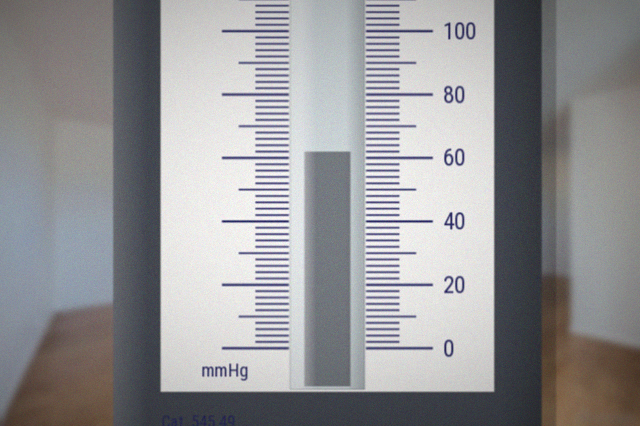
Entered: 62 mmHg
